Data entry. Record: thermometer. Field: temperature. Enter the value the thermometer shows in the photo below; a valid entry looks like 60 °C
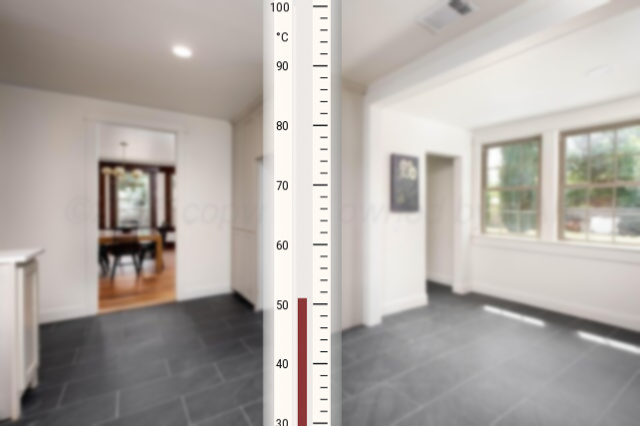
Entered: 51 °C
